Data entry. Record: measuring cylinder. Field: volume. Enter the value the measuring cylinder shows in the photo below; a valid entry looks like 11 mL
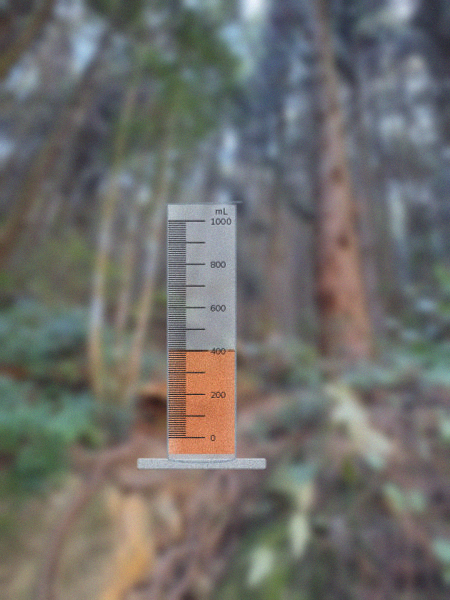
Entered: 400 mL
